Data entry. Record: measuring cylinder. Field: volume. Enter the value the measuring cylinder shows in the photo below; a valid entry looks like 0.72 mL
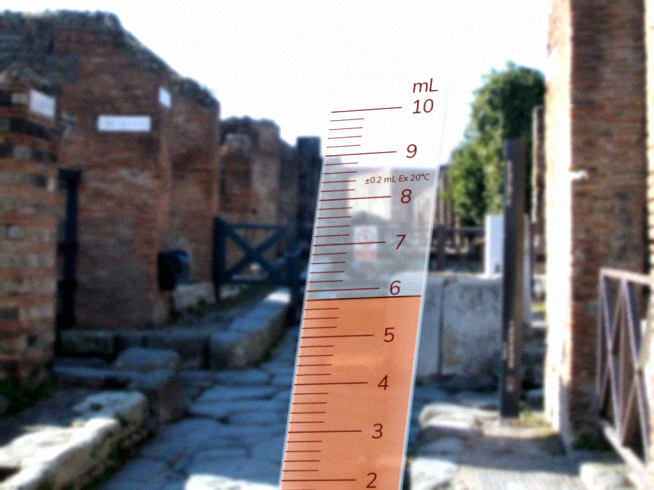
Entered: 5.8 mL
